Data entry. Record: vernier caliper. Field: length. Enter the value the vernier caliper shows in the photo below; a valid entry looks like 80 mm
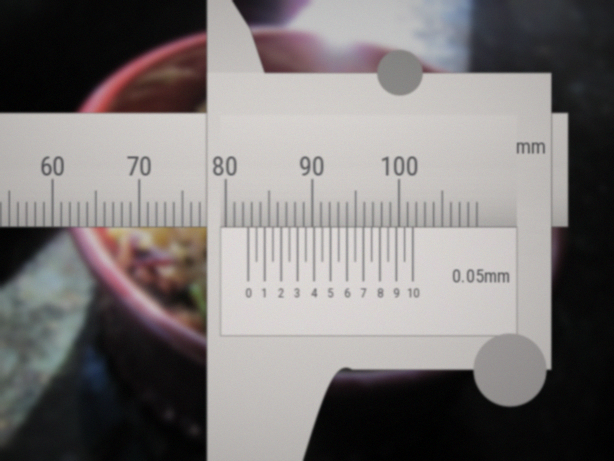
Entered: 82.6 mm
